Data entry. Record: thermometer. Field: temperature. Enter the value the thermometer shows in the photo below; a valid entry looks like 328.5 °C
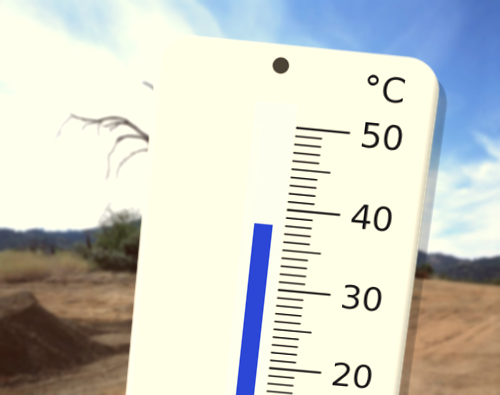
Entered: 38 °C
